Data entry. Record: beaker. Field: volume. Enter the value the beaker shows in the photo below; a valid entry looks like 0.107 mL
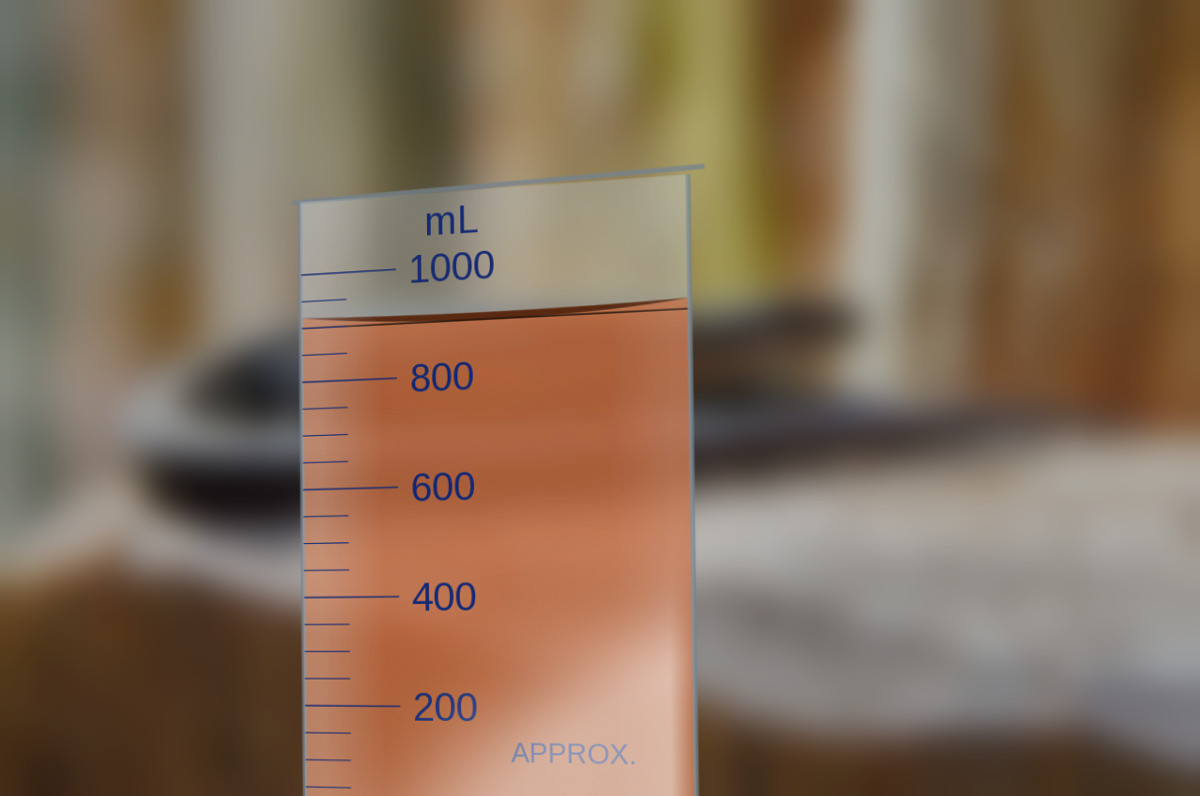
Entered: 900 mL
